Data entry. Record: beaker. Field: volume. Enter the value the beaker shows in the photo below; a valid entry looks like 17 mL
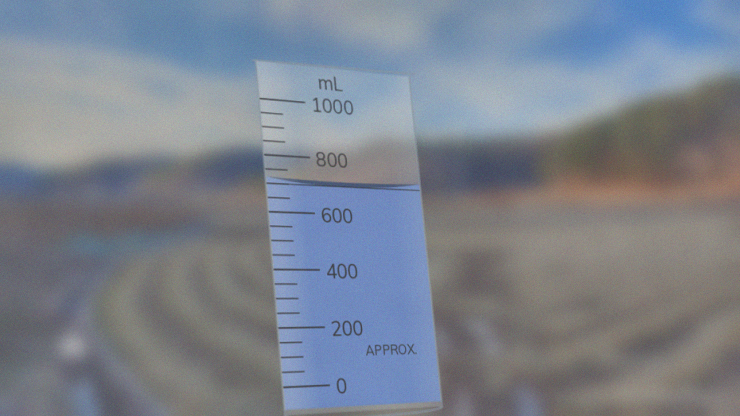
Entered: 700 mL
